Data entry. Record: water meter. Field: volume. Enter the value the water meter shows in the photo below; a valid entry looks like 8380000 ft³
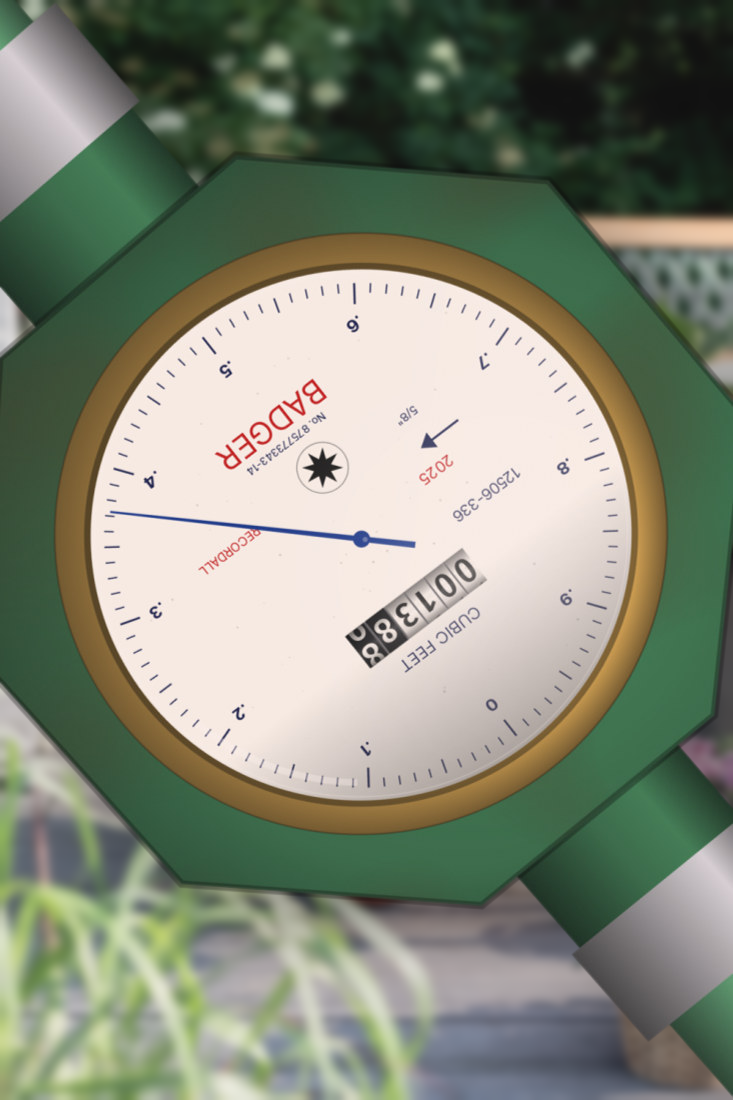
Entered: 1388.37 ft³
